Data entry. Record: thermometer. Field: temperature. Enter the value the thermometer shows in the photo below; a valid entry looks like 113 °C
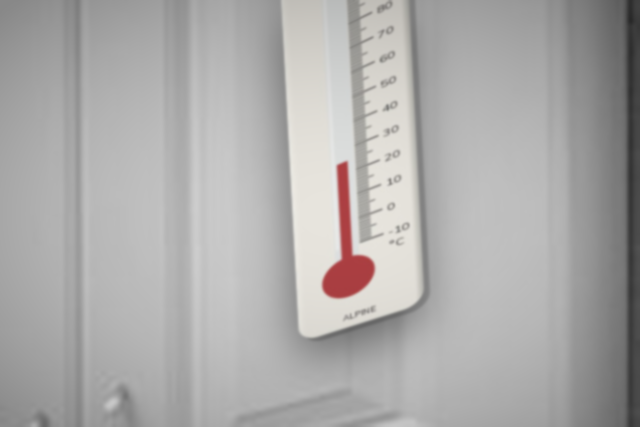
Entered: 25 °C
